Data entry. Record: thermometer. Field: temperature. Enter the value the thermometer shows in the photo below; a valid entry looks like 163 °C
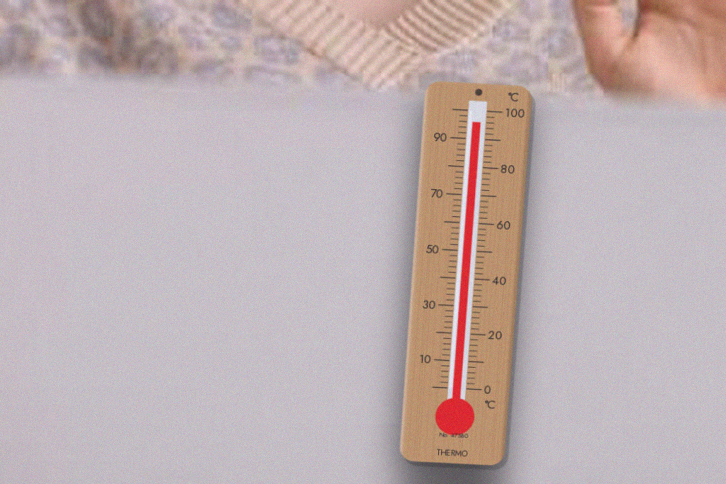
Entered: 96 °C
